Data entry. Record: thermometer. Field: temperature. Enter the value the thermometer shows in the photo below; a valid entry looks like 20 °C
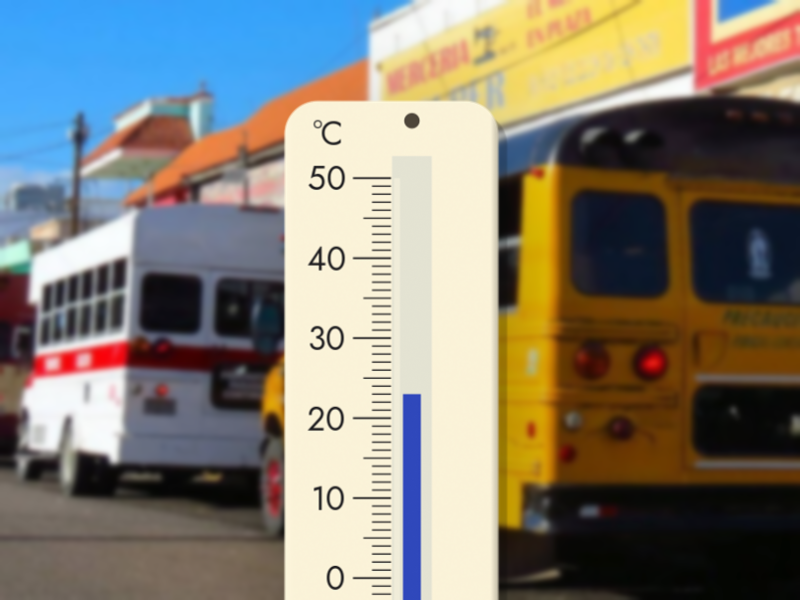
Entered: 23 °C
